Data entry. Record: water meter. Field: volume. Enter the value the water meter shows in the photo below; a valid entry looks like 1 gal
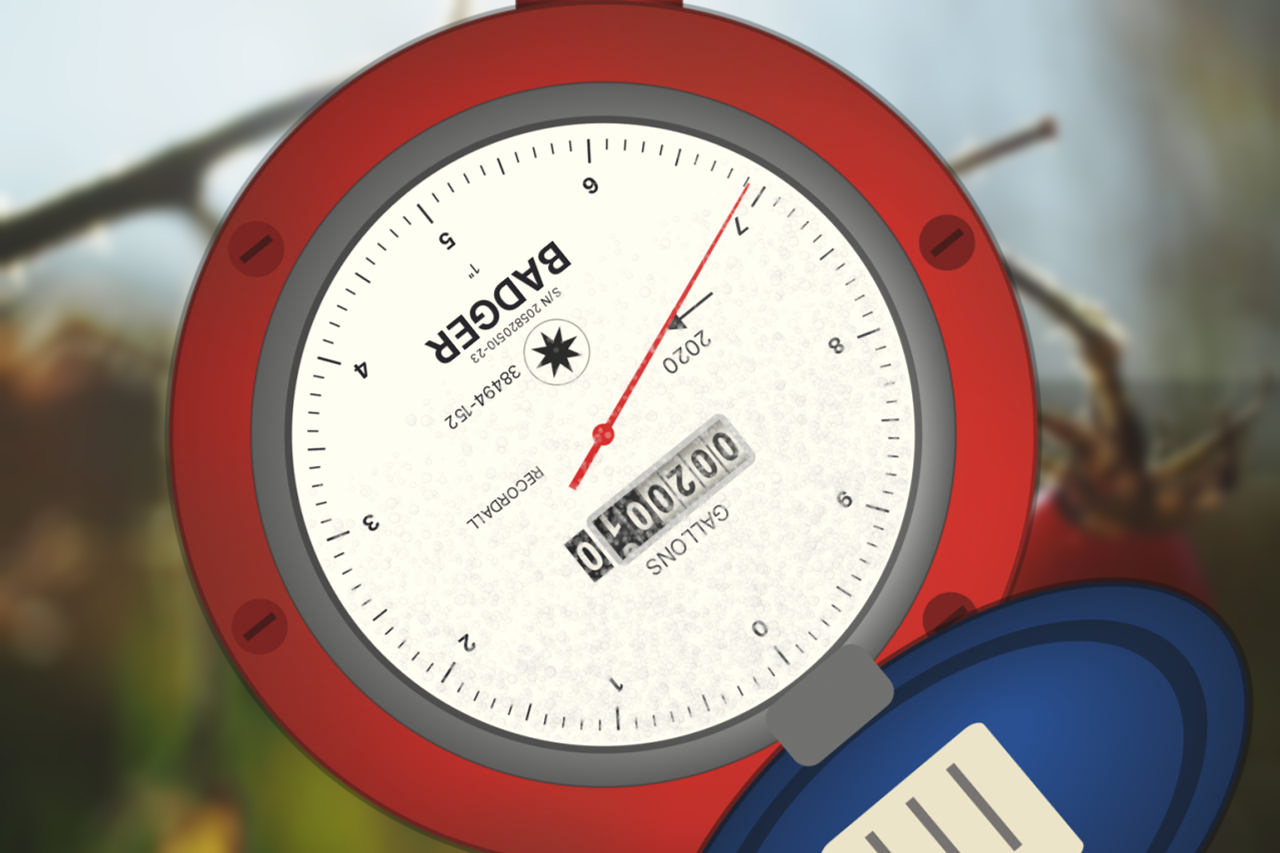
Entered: 20006.9 gal
